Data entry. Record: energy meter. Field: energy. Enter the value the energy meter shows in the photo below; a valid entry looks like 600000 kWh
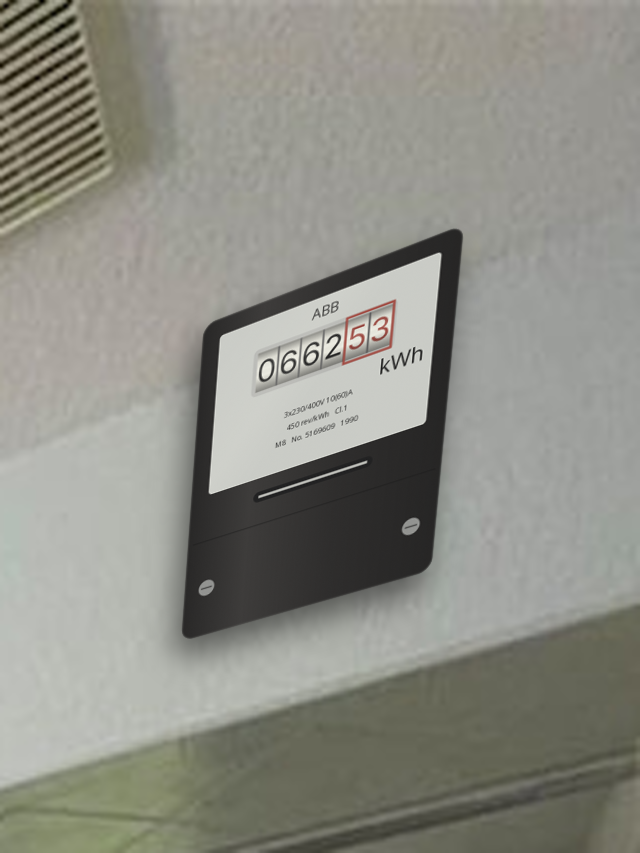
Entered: 662.53 kWh
